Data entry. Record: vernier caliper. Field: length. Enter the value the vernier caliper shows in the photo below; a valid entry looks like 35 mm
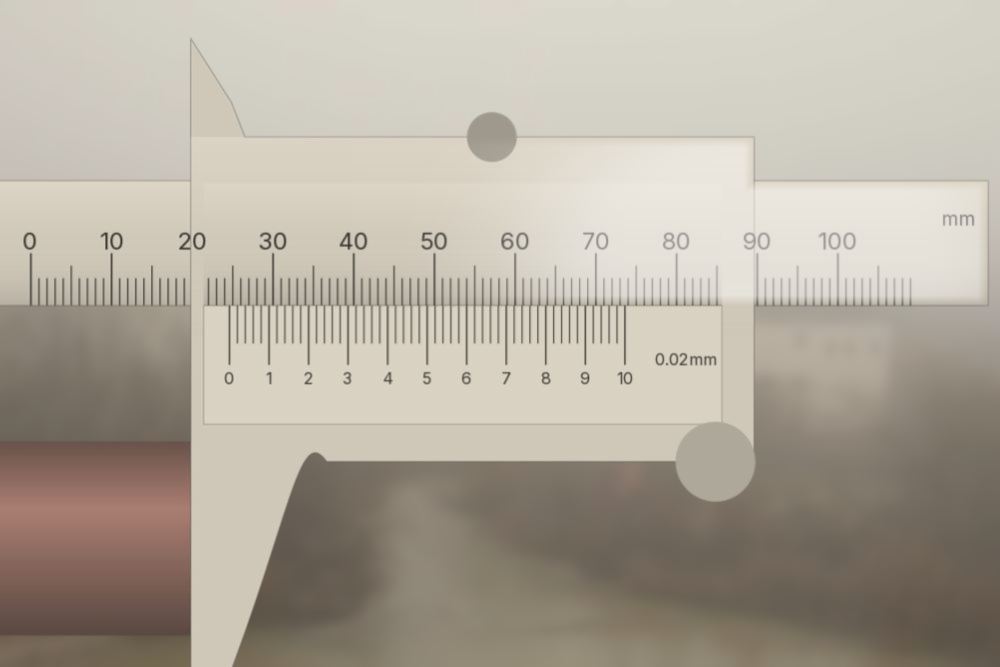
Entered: 24.6 mm
